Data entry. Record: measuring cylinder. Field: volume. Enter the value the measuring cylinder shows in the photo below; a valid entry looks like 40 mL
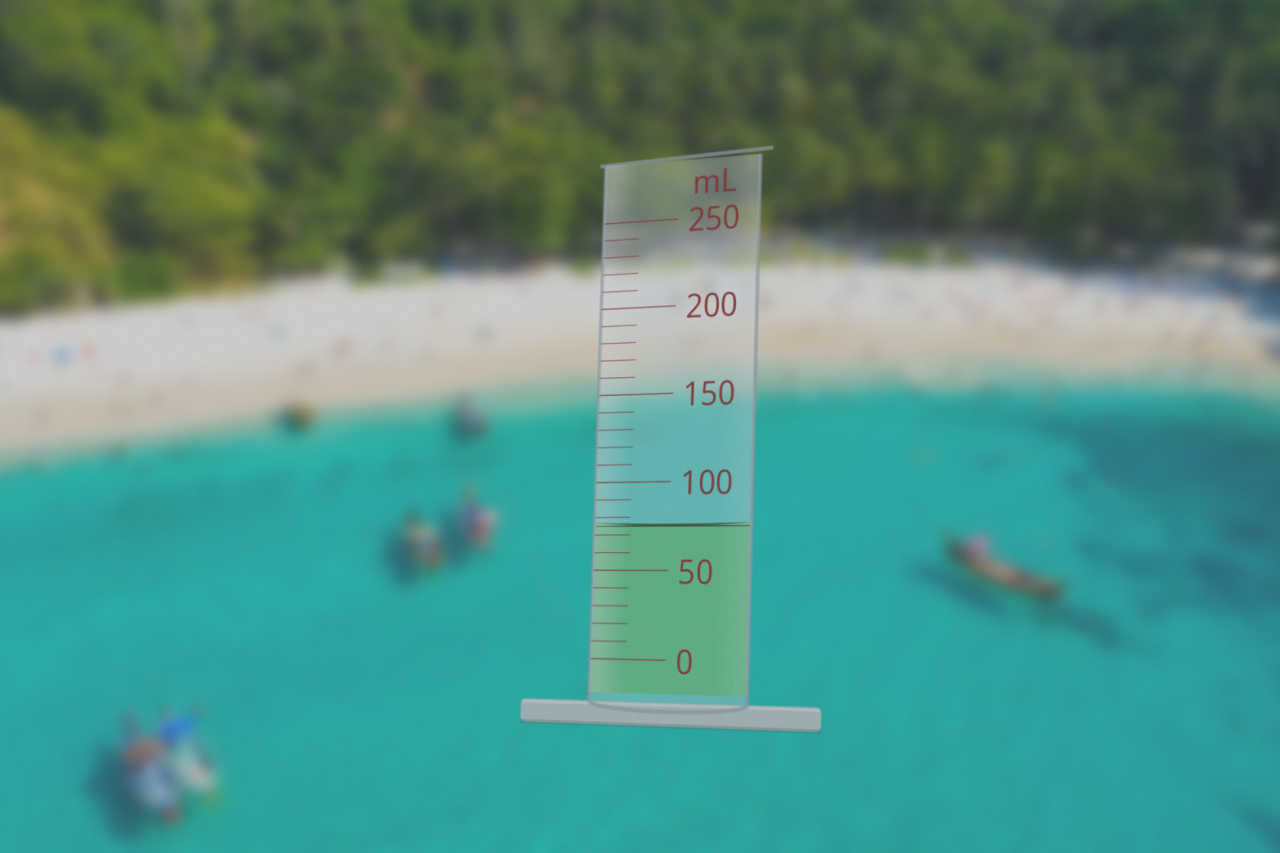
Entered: 75 mL
